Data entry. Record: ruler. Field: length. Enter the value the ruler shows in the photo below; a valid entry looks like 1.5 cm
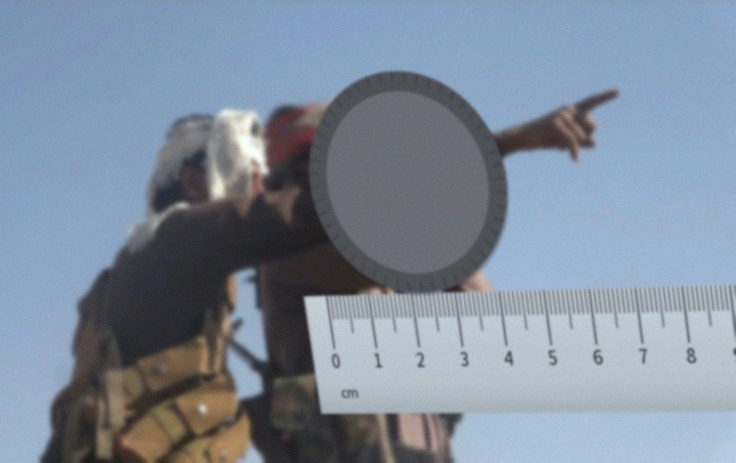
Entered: 4.5 cm
